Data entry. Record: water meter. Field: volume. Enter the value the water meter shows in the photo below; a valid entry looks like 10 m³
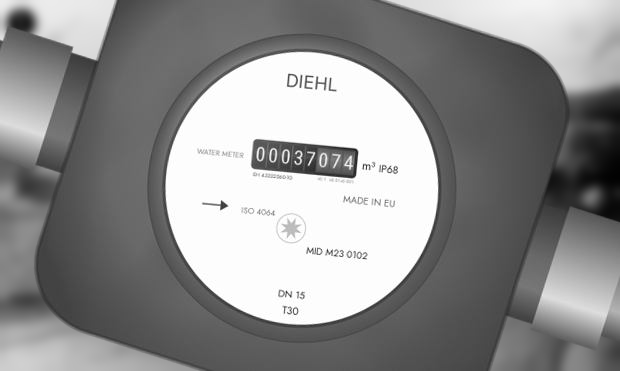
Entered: 37.074 m³
